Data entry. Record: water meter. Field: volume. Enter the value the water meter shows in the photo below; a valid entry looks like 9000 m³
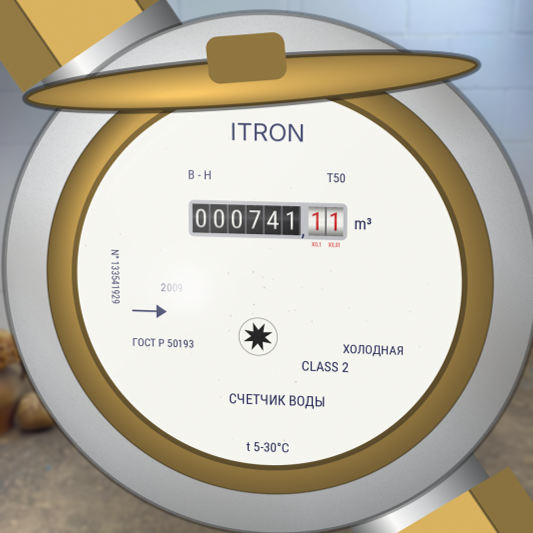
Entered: 741.11 m³
